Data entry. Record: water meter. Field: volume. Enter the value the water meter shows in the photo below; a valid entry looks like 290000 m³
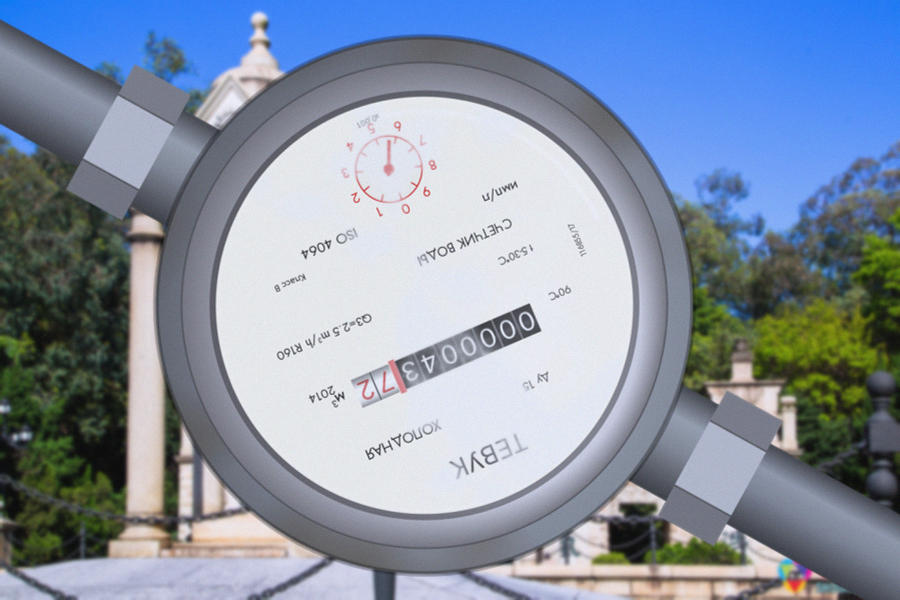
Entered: 43.725 m³
